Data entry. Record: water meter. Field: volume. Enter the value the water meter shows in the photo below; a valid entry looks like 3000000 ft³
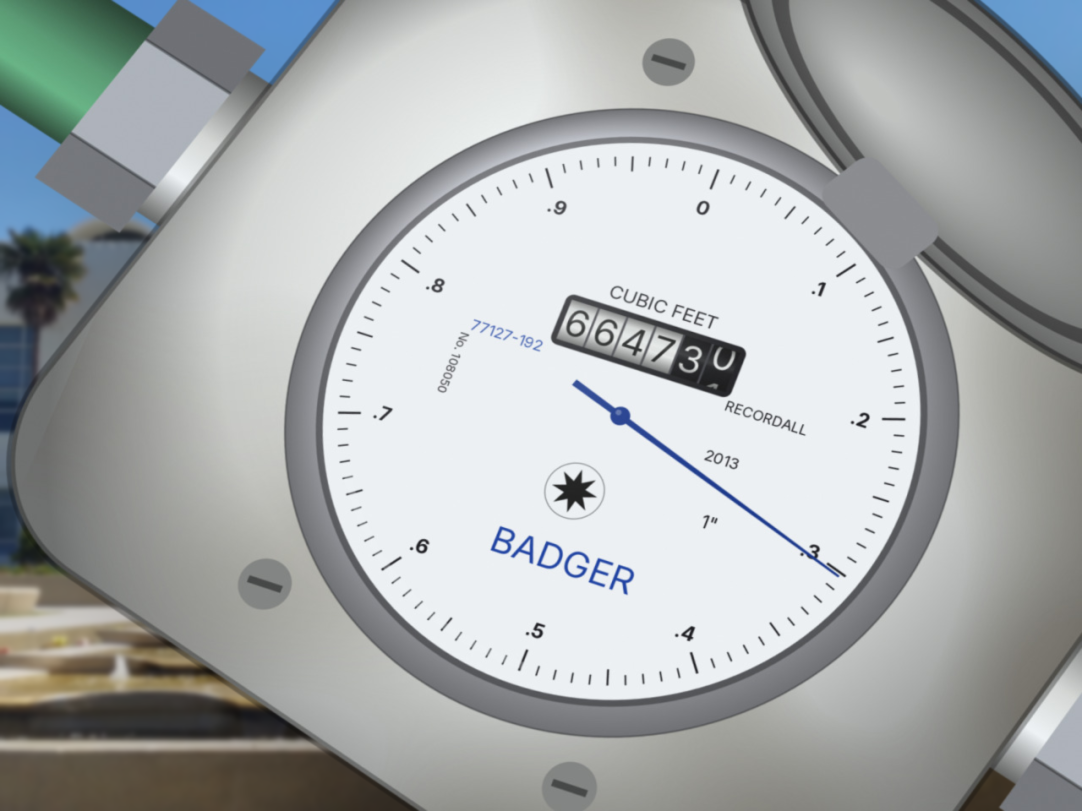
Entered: 664730.30 ft³
